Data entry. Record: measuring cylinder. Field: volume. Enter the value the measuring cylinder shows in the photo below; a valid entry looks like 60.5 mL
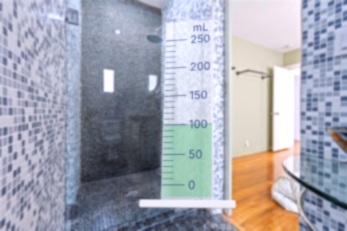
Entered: 100 mL
